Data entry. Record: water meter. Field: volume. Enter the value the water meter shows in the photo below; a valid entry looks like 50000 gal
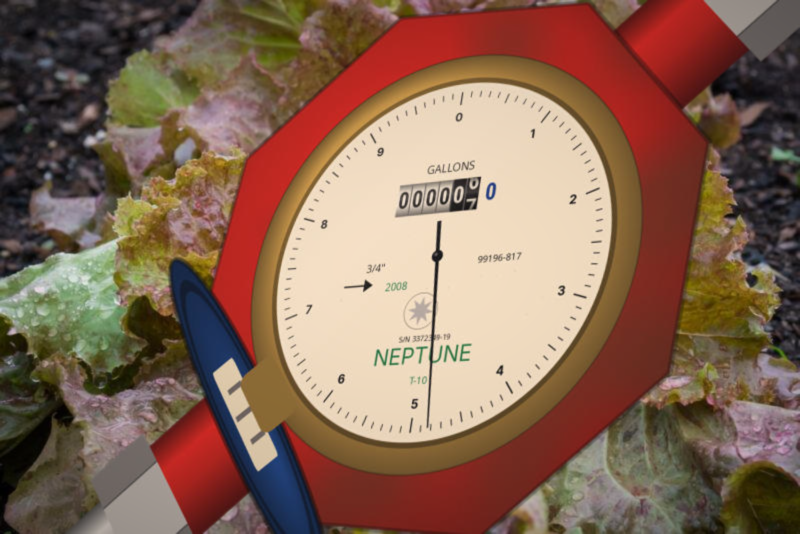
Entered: 64.8 gal
